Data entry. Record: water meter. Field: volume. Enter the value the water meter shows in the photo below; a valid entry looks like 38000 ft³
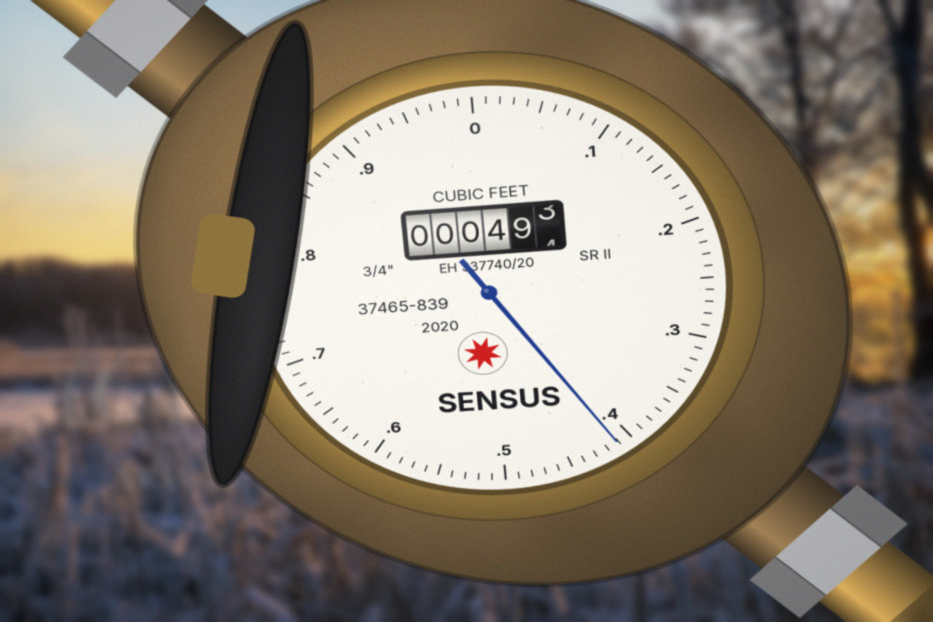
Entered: 493.41 ft³
